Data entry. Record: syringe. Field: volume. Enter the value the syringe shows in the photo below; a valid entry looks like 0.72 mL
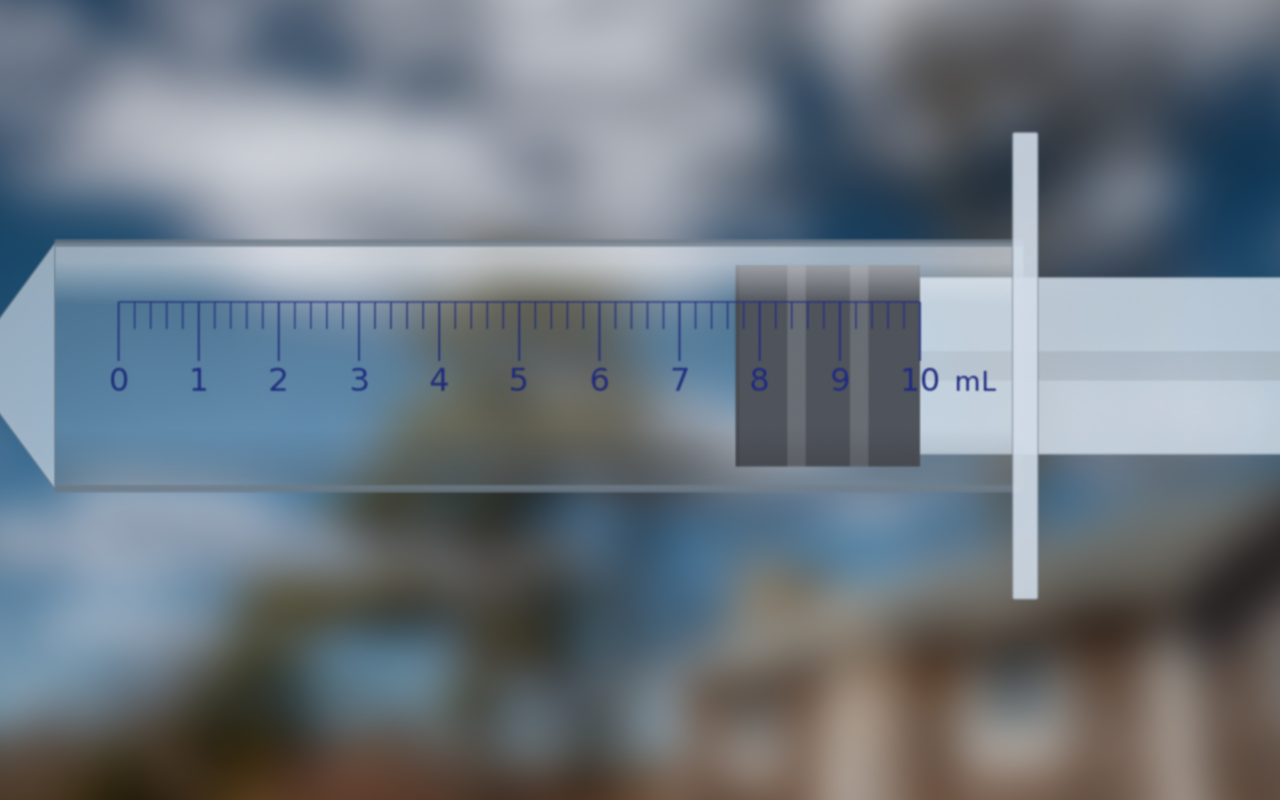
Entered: 7.7 mL
